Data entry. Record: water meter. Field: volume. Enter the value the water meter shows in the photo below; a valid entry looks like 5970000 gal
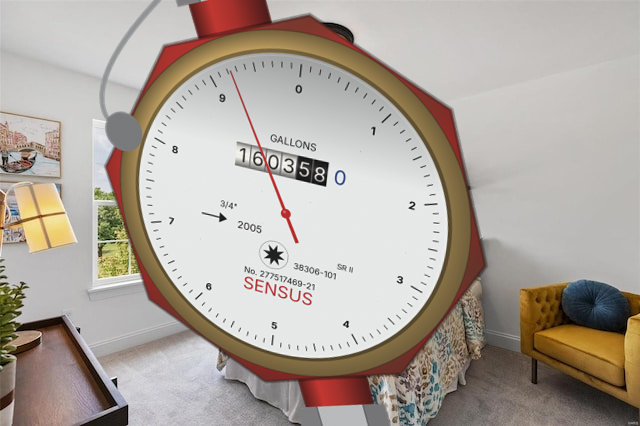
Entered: 1603579.2 gal
